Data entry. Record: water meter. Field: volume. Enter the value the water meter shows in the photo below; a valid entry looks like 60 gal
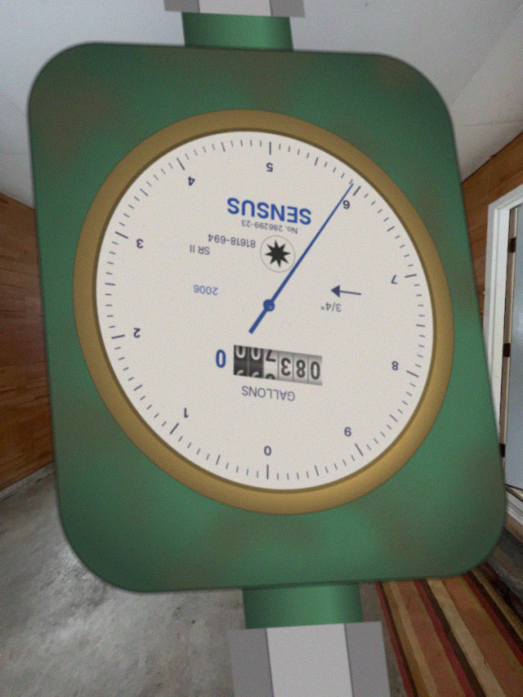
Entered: 836995.9 gal
